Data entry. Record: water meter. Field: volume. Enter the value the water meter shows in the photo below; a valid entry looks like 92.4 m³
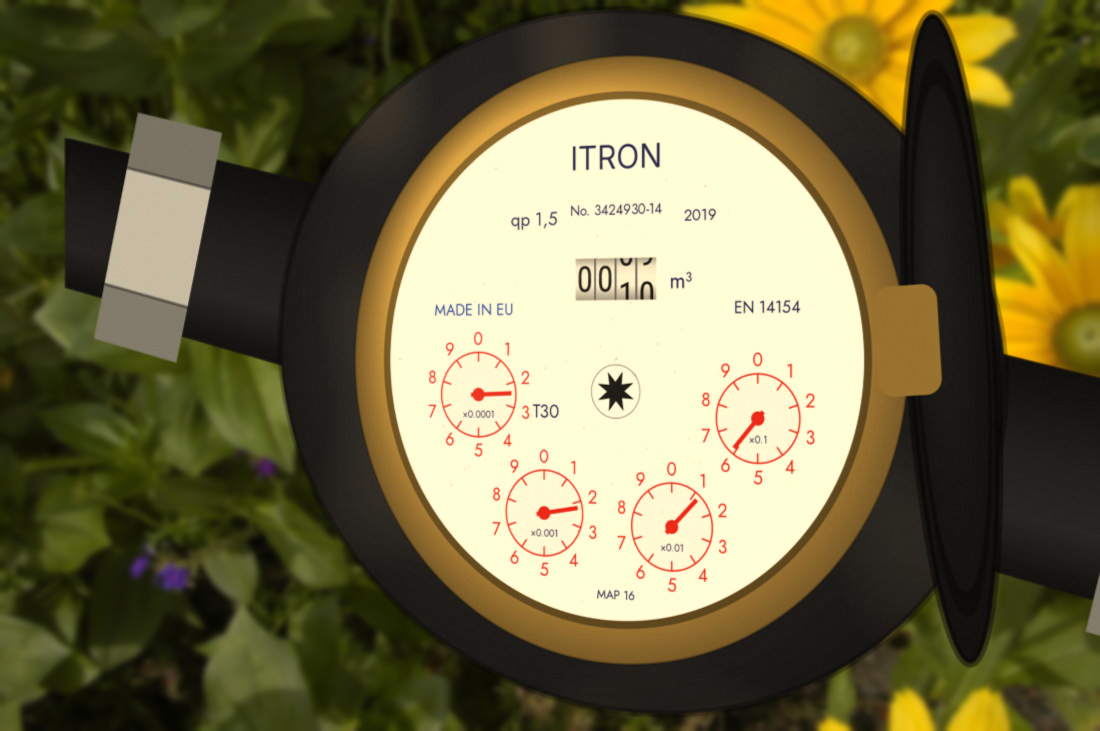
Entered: 9.6122 m³
